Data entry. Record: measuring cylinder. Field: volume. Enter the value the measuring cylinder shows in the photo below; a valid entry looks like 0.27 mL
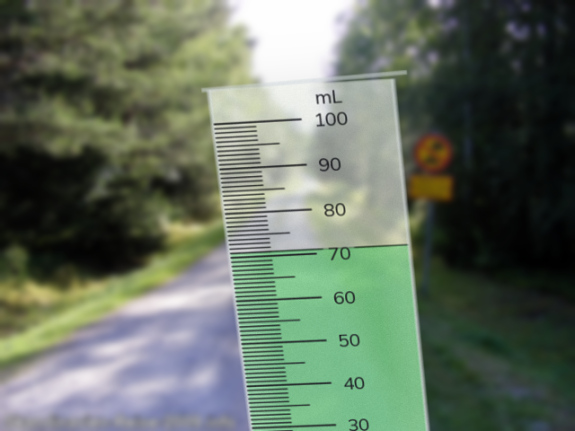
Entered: 71 mL
